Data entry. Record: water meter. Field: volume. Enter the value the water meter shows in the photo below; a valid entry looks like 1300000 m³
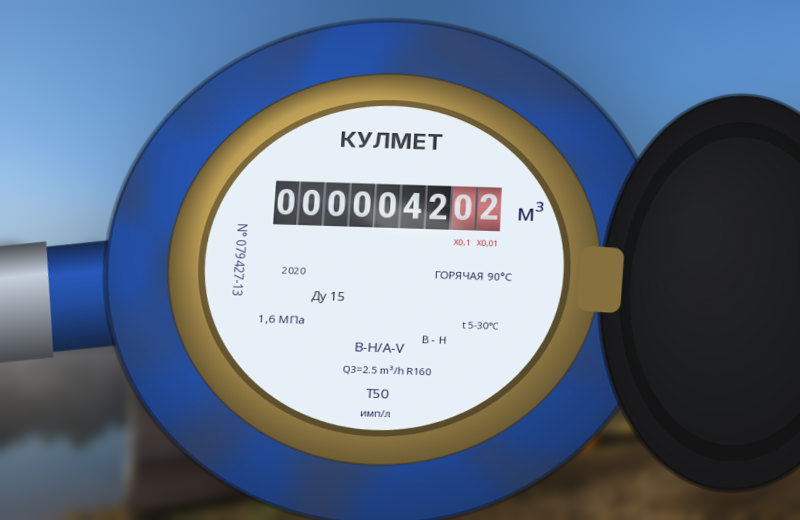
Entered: 42.02 m³
